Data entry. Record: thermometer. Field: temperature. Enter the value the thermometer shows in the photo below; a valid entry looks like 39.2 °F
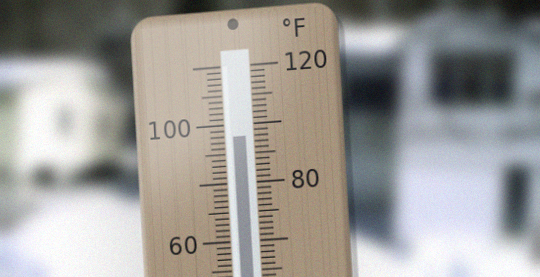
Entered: 96 °F
